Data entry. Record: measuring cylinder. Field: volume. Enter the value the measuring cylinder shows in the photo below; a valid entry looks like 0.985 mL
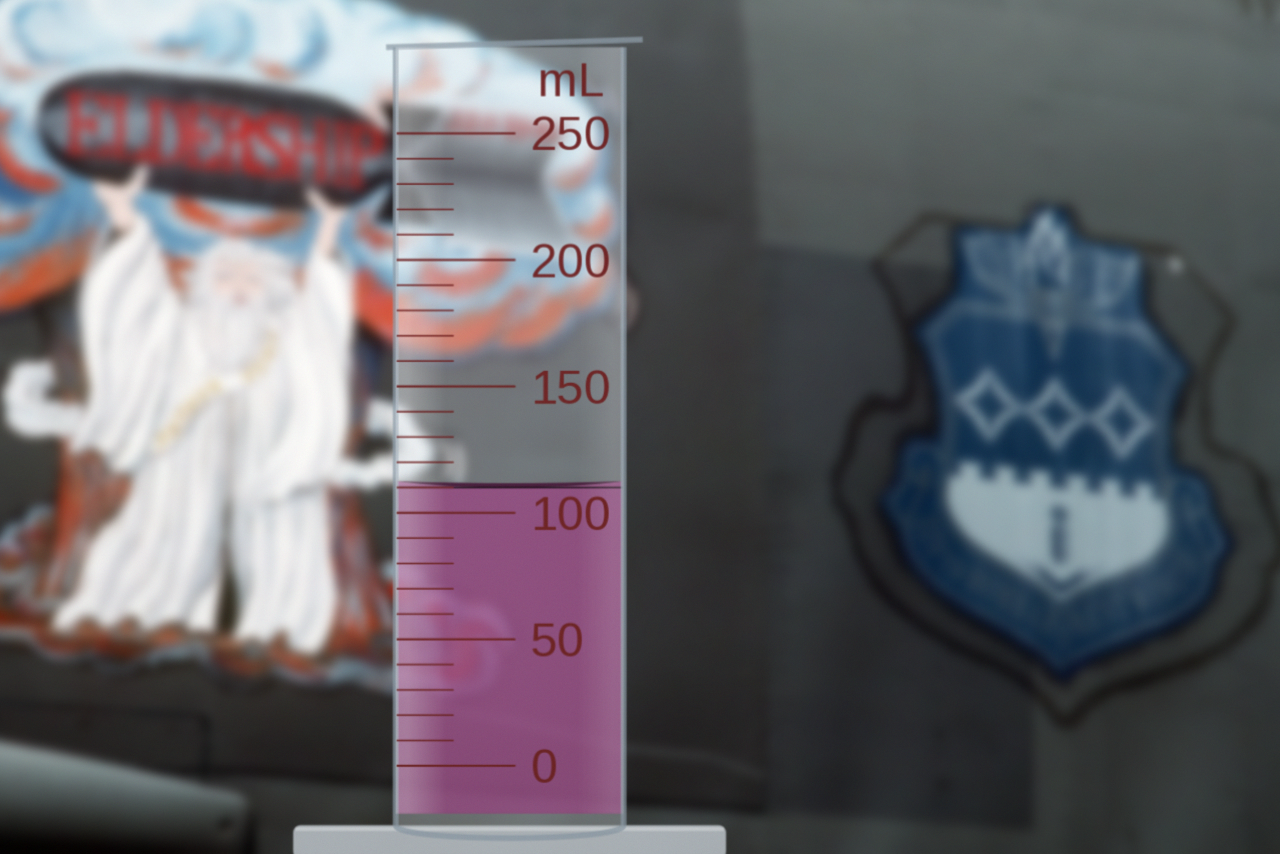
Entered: 110 mL
